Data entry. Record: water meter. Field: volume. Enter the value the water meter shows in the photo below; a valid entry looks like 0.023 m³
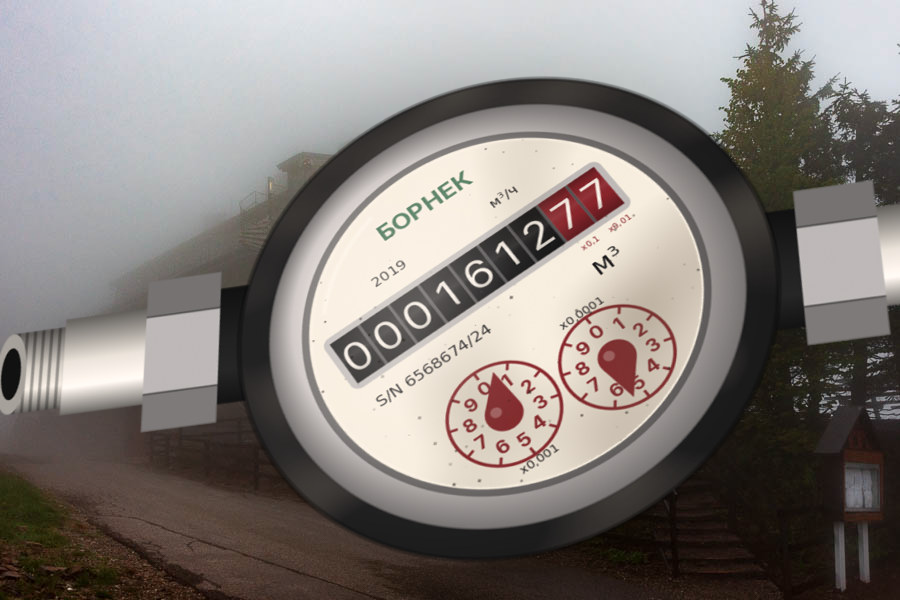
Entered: 1612.7705 m³
